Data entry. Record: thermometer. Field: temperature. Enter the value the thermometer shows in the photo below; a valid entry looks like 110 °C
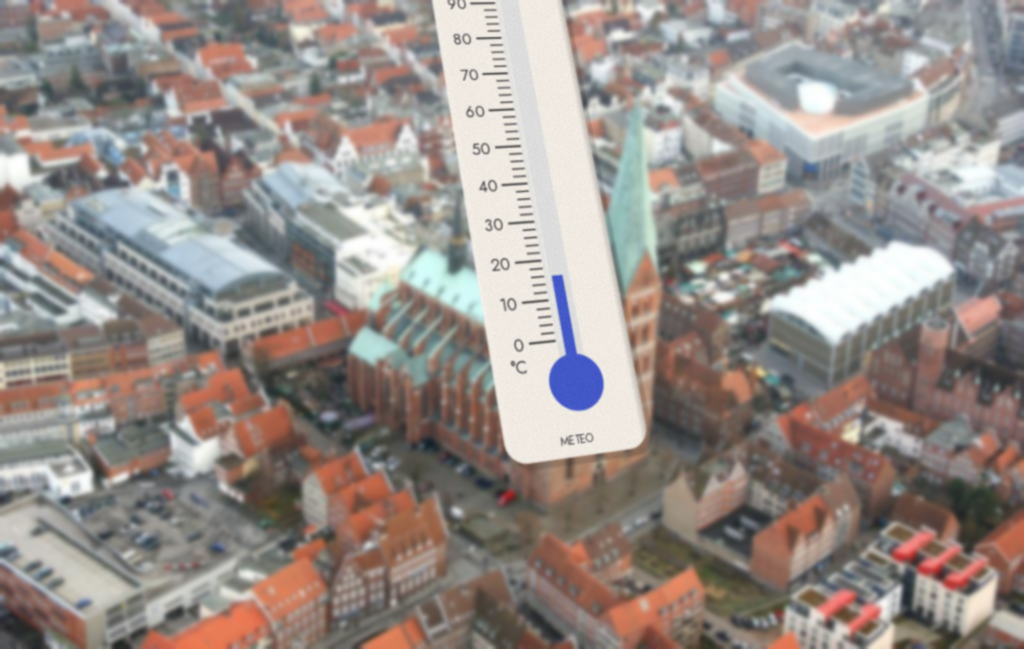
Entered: 16 °C
